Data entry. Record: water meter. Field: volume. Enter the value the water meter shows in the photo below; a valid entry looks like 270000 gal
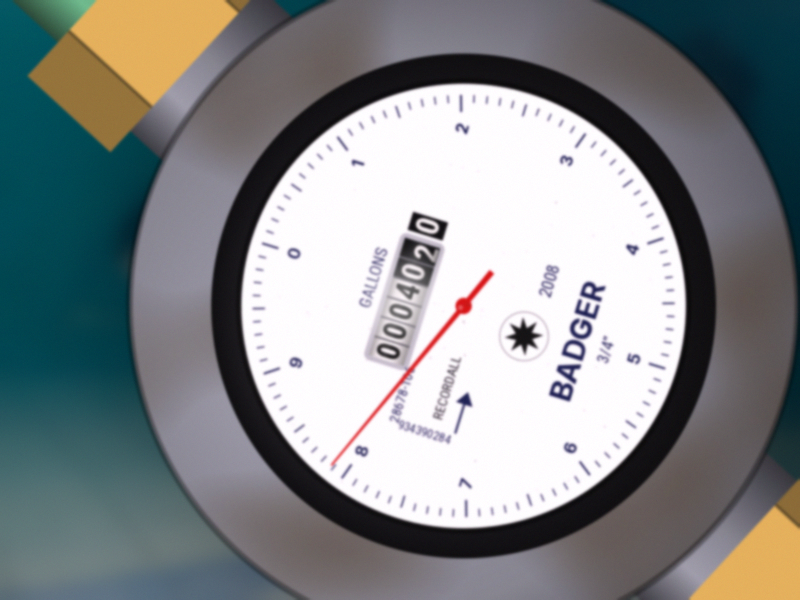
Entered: 4018.1 gal
